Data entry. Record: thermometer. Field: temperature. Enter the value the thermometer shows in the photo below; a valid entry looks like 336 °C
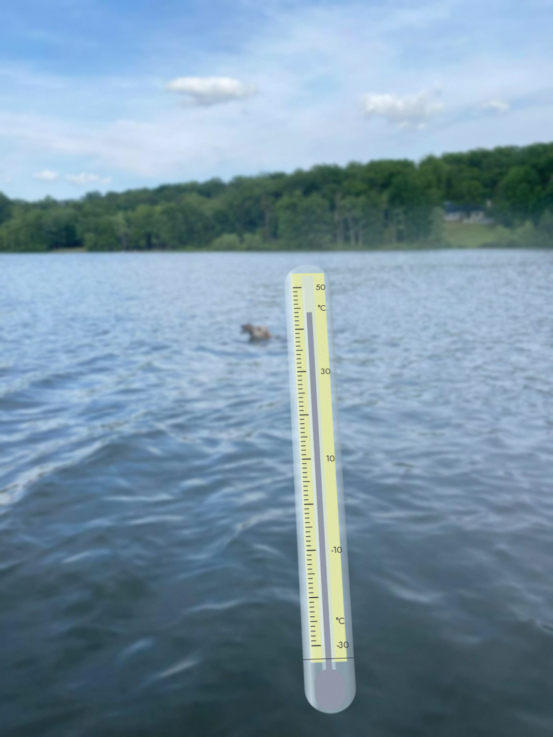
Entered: 44 °C
